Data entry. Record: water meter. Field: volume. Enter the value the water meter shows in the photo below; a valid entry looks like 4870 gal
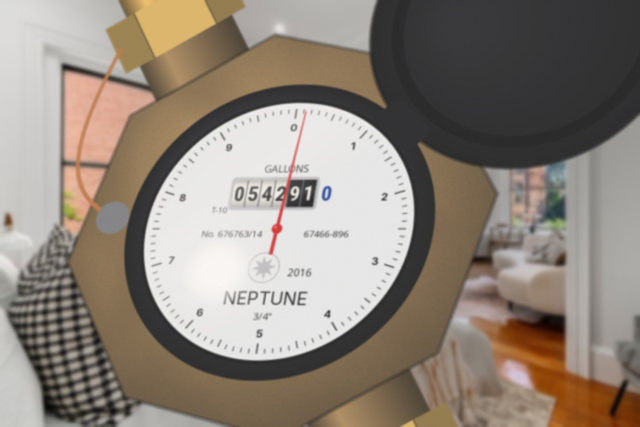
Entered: 542910.1 gal
